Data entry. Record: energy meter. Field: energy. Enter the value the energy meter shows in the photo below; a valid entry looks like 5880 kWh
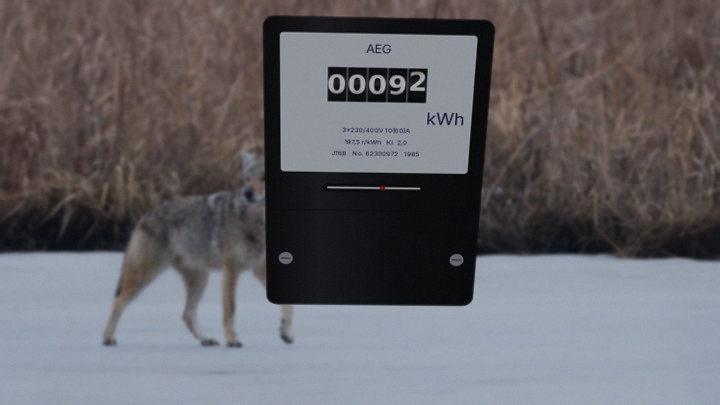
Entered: 92 kWh
